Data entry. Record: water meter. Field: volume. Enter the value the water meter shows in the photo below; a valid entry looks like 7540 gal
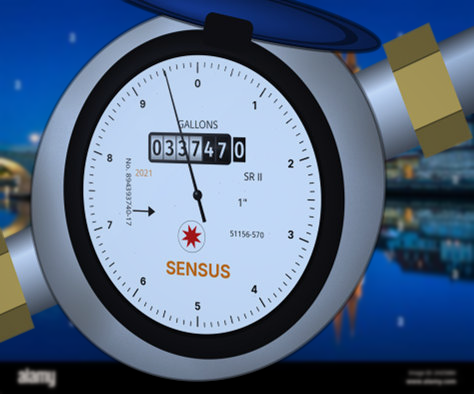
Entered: 337469.5 gal
